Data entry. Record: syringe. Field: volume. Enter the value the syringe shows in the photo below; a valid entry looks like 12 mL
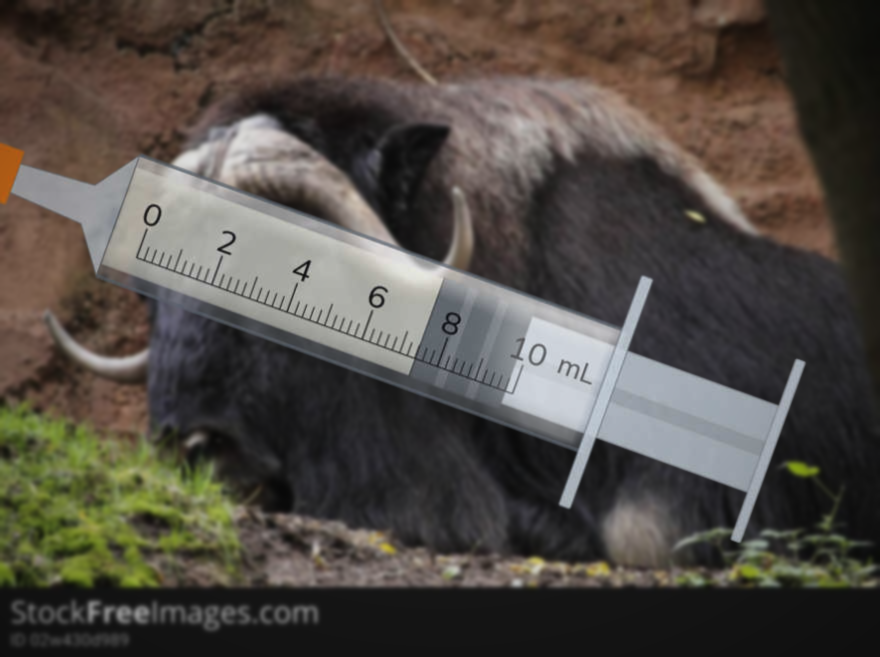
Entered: 7.4 mL
